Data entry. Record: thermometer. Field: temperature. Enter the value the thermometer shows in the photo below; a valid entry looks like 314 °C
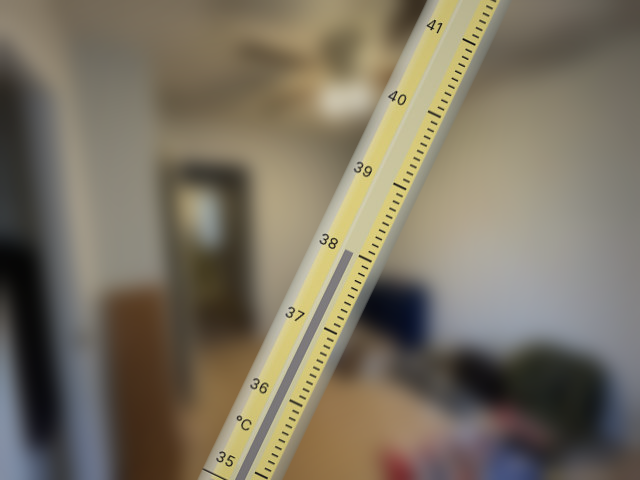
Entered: 38 °C
